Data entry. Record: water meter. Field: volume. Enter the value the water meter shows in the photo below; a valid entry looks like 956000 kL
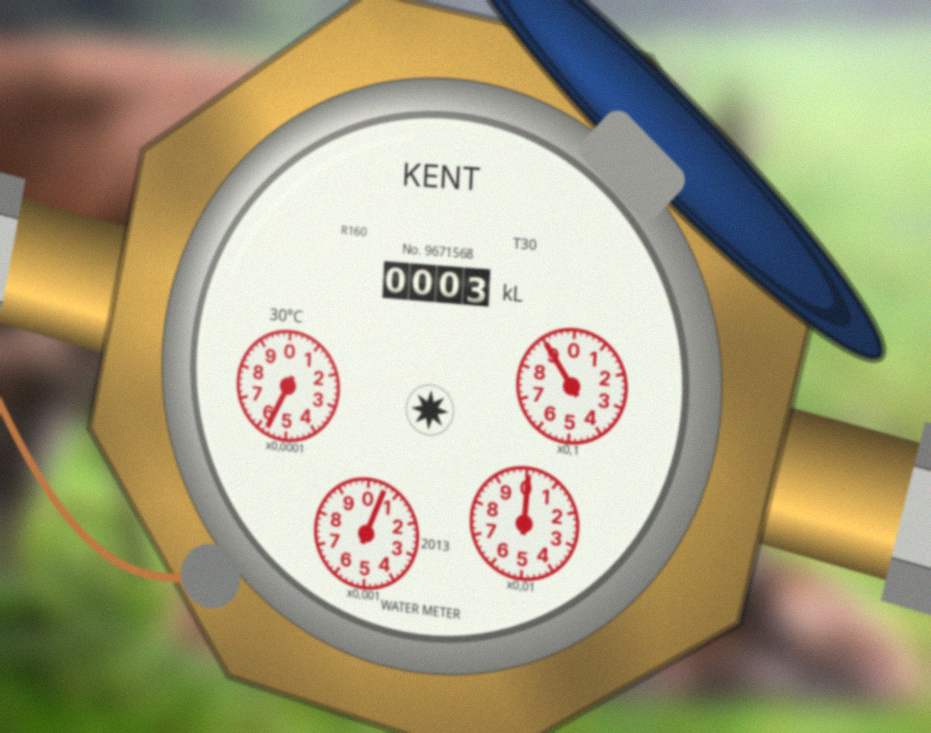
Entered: 2.9005 kL
